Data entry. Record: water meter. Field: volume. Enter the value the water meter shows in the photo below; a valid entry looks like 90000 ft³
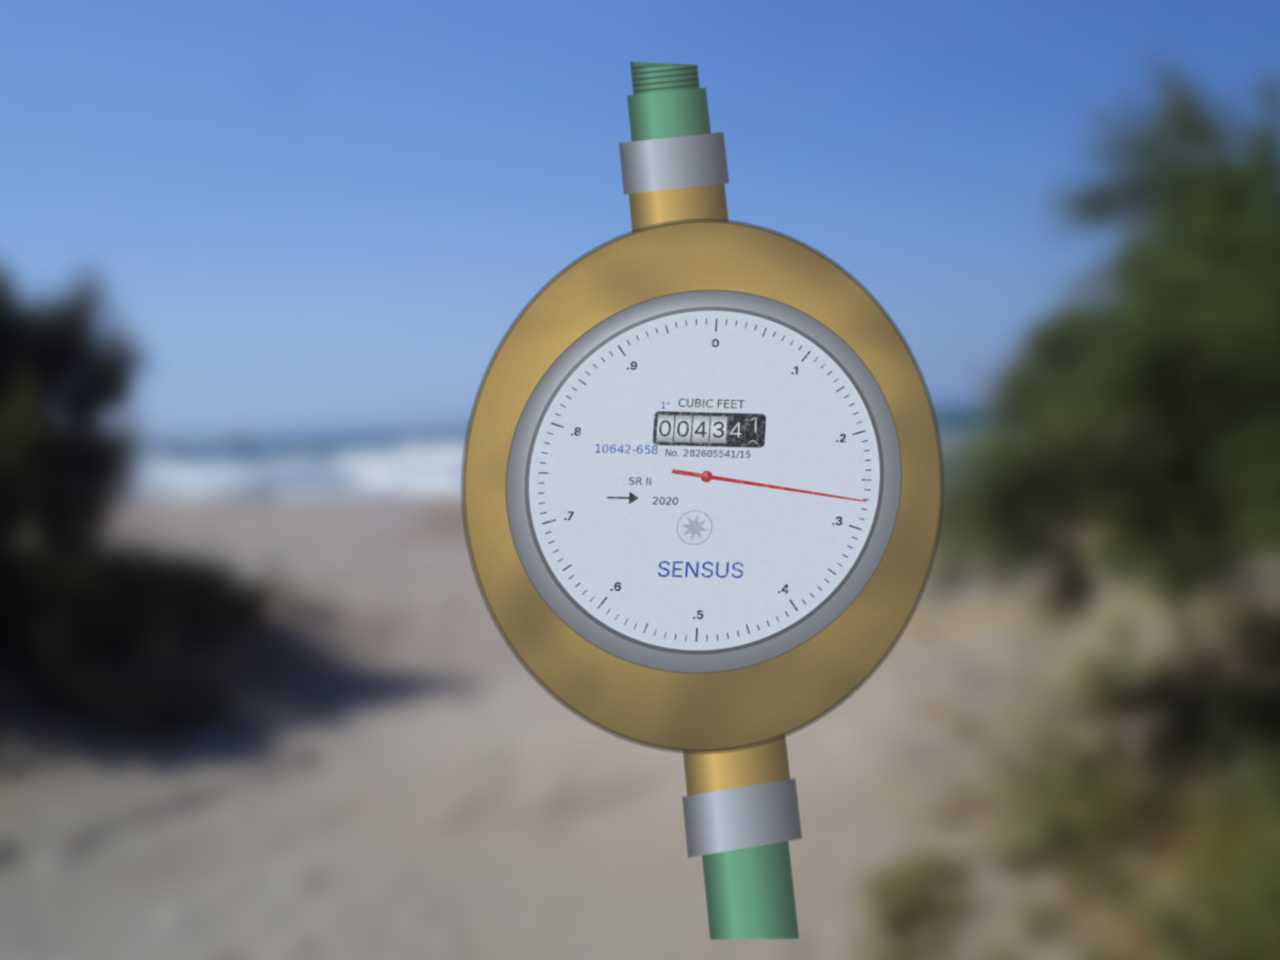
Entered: 4341.27 ft³
